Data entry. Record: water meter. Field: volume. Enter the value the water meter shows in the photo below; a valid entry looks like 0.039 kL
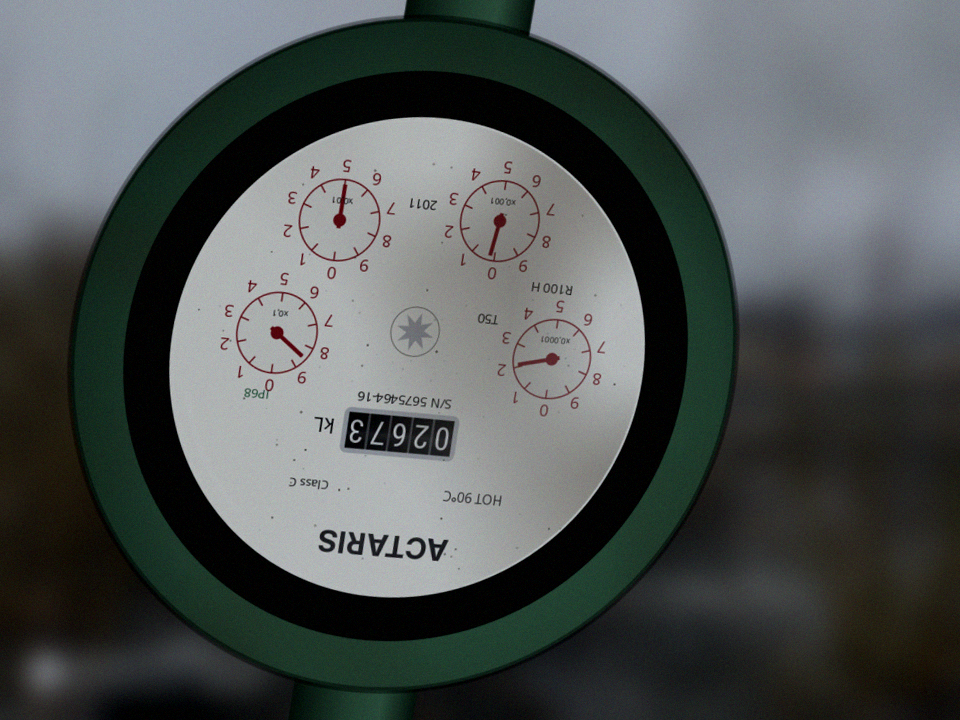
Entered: 2673.8502 kL
